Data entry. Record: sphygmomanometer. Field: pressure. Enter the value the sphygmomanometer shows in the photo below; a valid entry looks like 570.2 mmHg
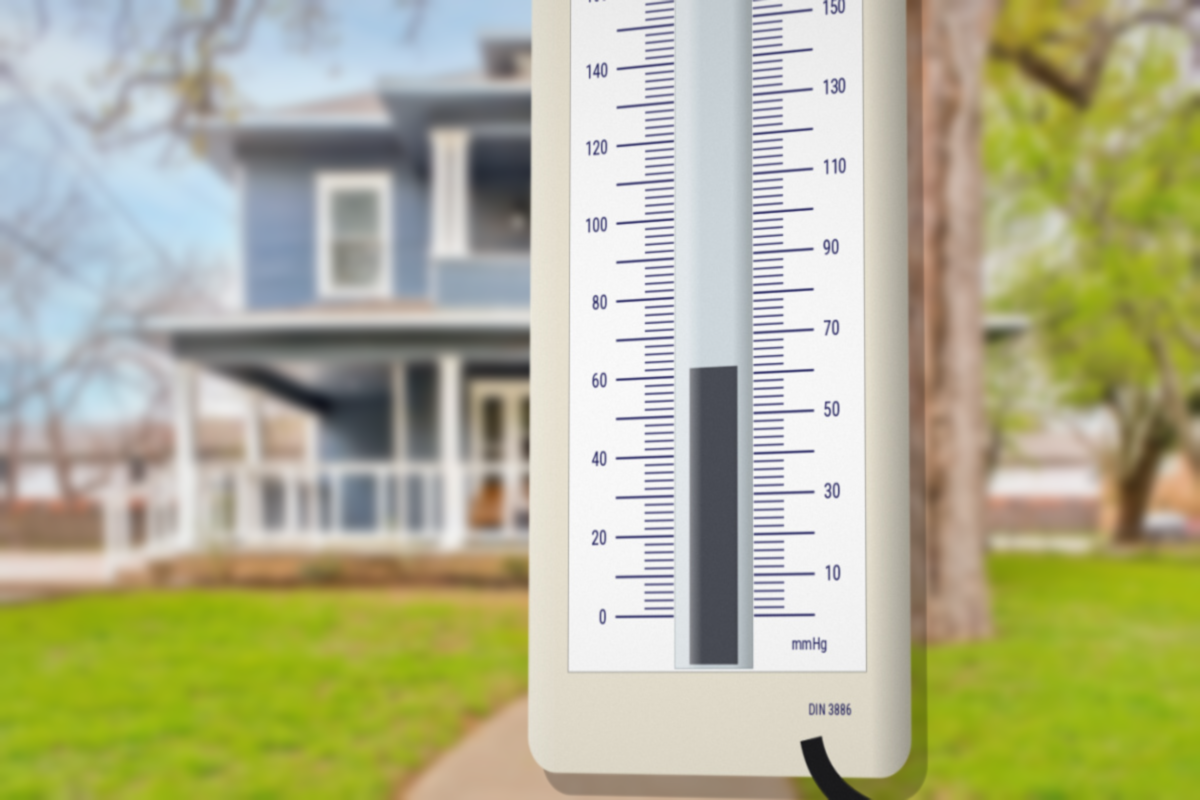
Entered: 62 mmHg
